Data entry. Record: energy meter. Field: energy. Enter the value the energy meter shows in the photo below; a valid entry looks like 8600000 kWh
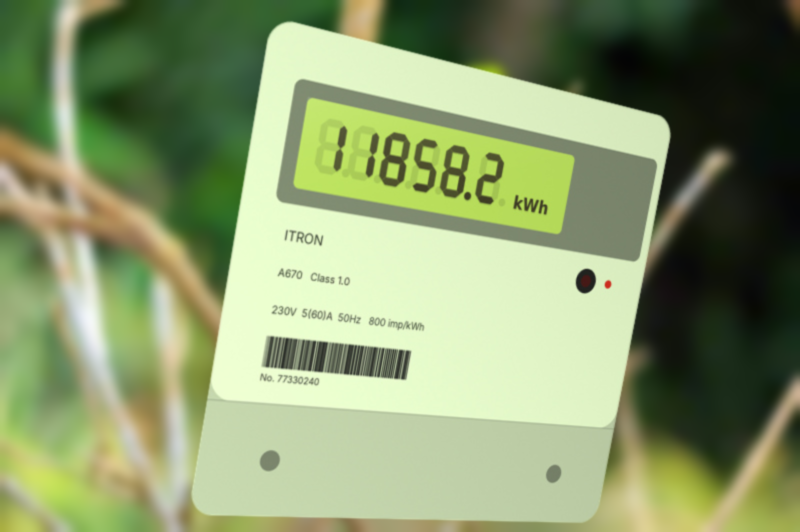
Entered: 11858.2 kWh
